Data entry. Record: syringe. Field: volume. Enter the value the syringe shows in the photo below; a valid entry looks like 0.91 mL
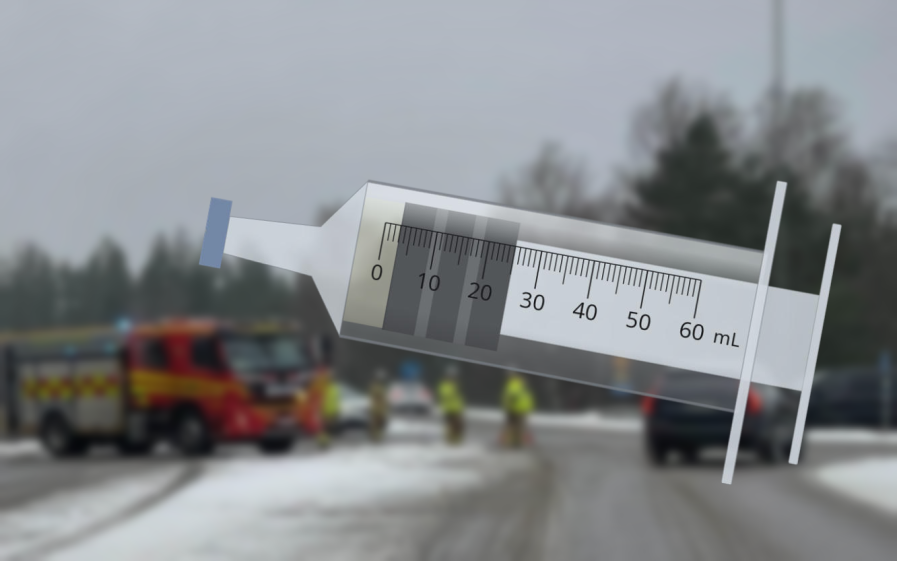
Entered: 3 mL
